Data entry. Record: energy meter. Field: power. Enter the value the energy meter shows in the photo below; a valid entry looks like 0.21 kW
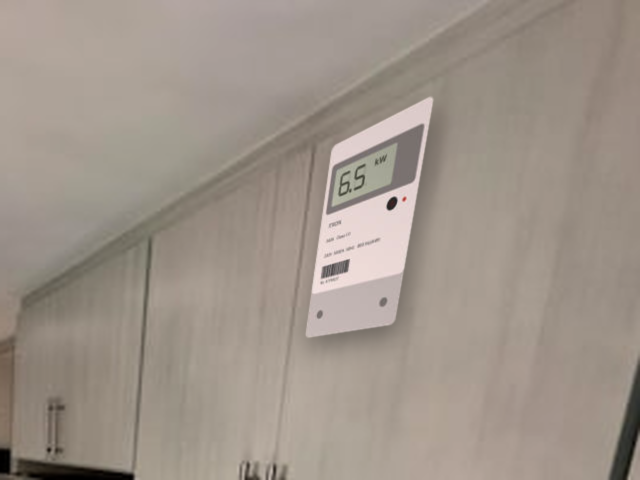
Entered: 6.5 kW
